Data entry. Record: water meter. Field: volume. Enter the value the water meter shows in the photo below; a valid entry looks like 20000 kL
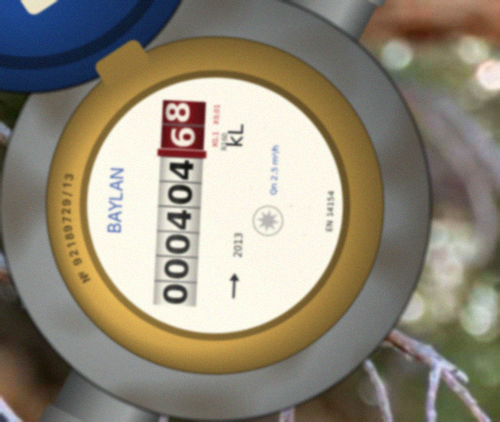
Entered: 404.68 kL
